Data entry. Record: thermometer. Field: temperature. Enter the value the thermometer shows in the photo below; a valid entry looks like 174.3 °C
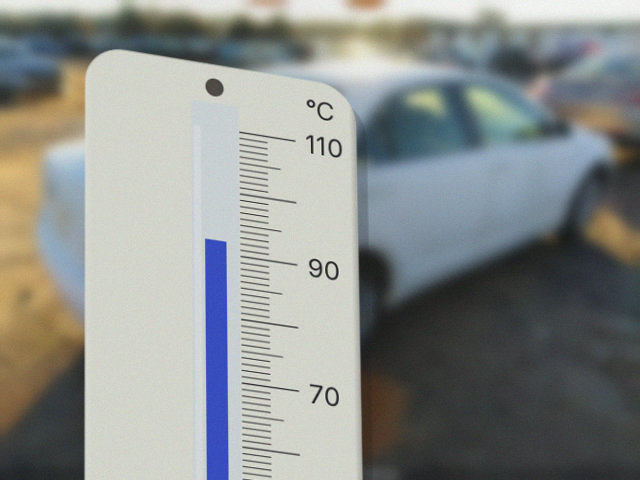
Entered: 92 °C
